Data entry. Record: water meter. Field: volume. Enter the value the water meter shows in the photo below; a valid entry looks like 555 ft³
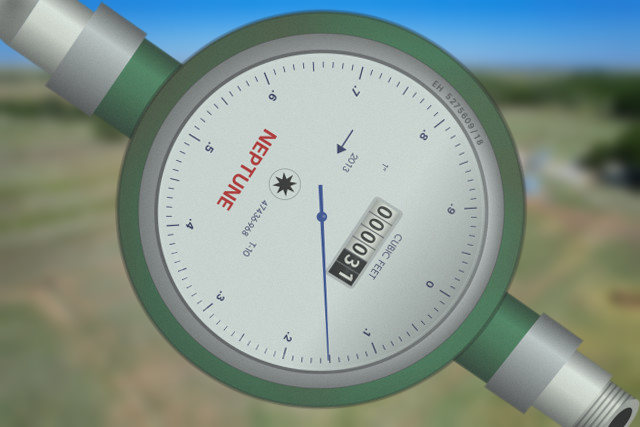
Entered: 31.15 ft³
